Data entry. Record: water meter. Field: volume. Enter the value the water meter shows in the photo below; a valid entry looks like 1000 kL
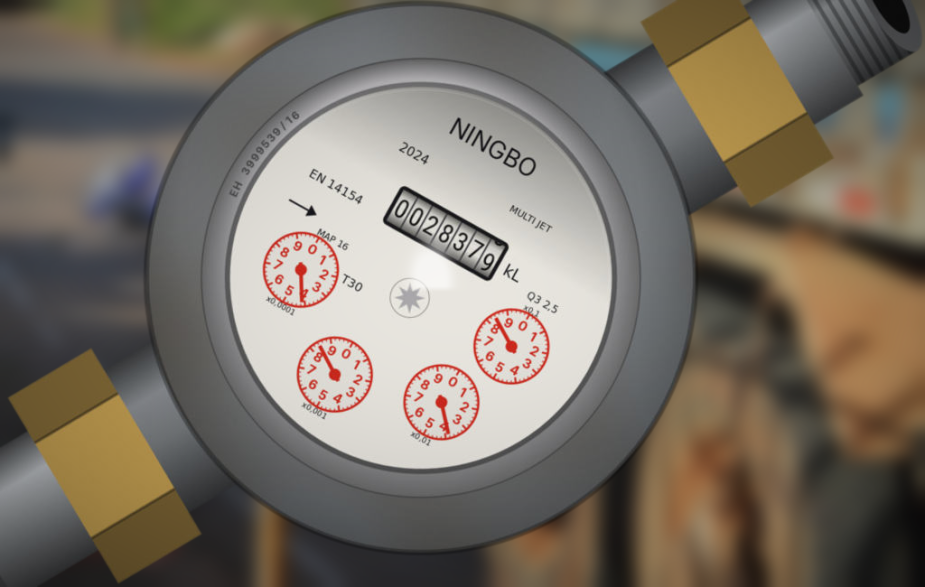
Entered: 28378.8384 kL
